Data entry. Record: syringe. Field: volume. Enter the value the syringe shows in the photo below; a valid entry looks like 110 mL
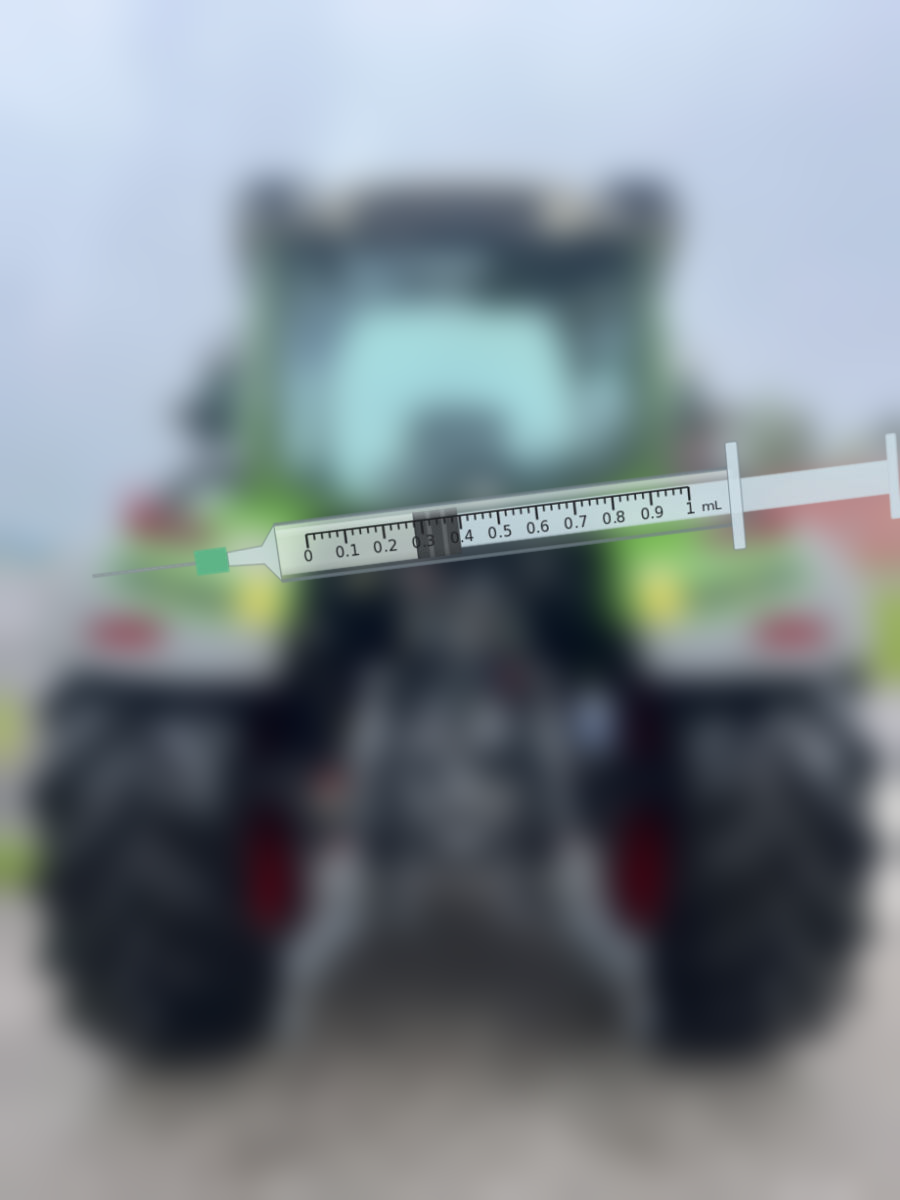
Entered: 0.28 mL
